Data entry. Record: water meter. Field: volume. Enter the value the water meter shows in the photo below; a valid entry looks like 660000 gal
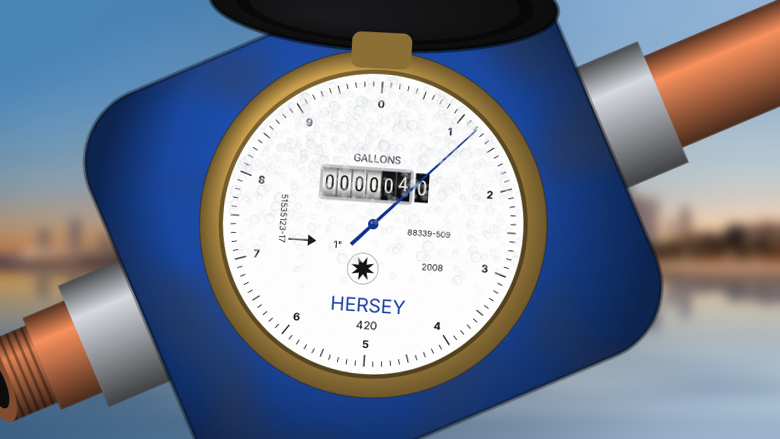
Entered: 41.2 gal
